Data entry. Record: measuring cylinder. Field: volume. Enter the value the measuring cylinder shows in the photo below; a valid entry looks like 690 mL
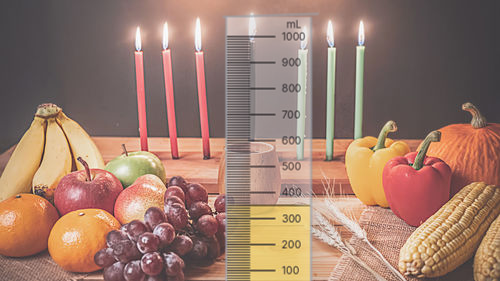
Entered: 350 mL
